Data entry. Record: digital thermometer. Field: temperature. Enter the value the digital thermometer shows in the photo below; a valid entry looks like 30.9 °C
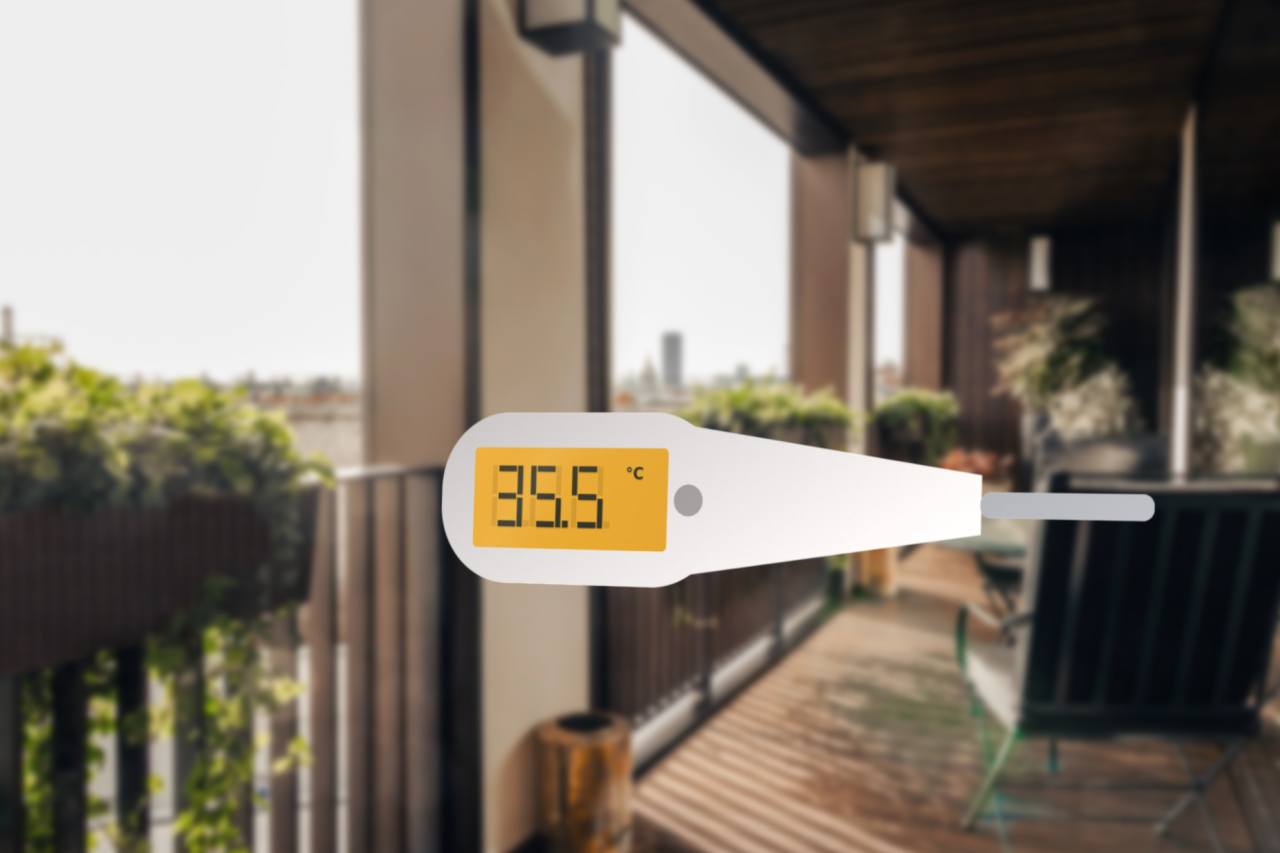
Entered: 35.5 °C
